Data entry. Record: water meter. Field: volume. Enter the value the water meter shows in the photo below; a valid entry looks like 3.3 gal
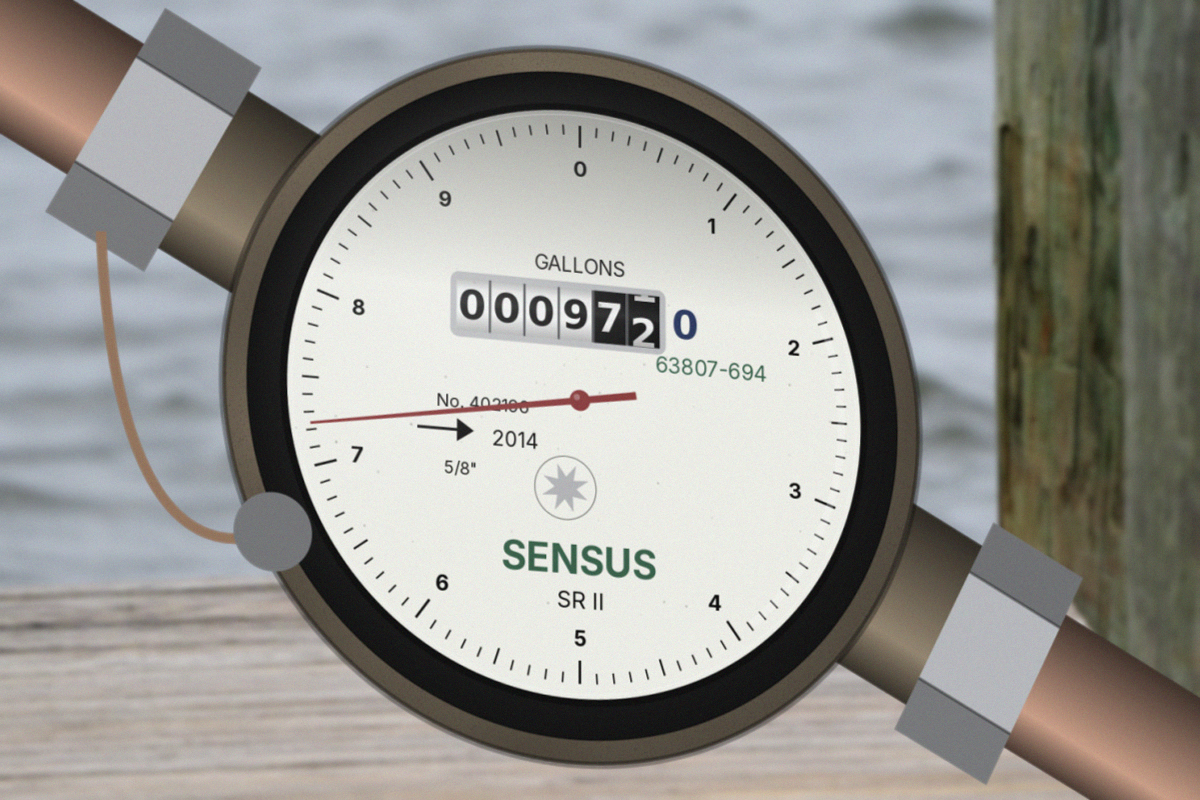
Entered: 9717.2 gal
